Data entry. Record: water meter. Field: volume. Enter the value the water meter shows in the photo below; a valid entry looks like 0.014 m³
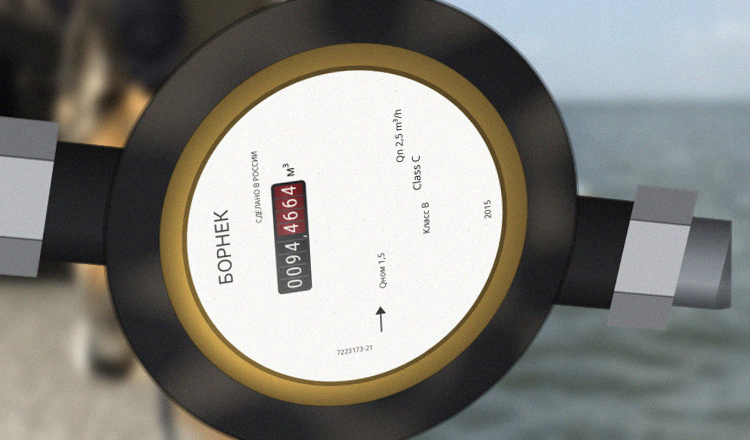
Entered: 94.4664 m³
